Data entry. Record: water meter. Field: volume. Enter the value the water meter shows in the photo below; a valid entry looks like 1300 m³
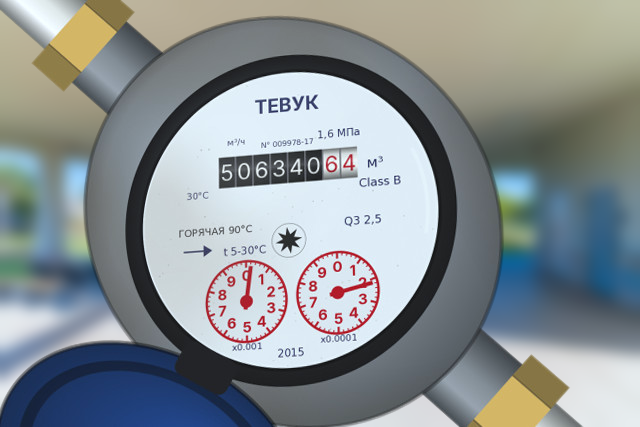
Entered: 506340.6402 m³
